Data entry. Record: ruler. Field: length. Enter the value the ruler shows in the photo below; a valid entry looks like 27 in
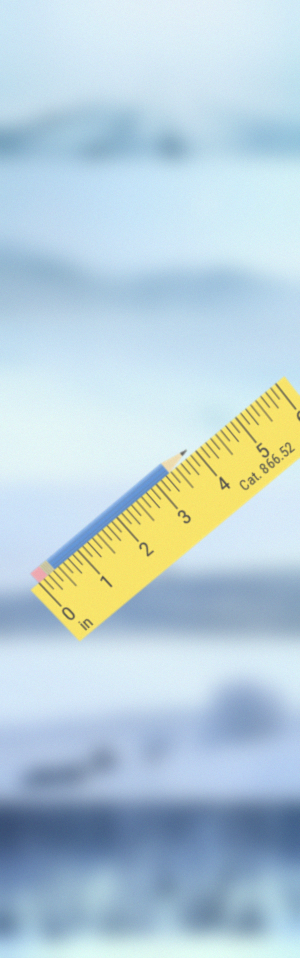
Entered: 3.875 in
